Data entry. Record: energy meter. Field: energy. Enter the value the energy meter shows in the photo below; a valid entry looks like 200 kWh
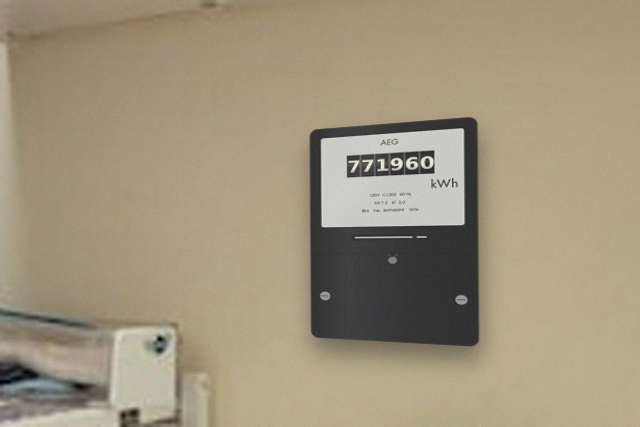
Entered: 771960 kWh
